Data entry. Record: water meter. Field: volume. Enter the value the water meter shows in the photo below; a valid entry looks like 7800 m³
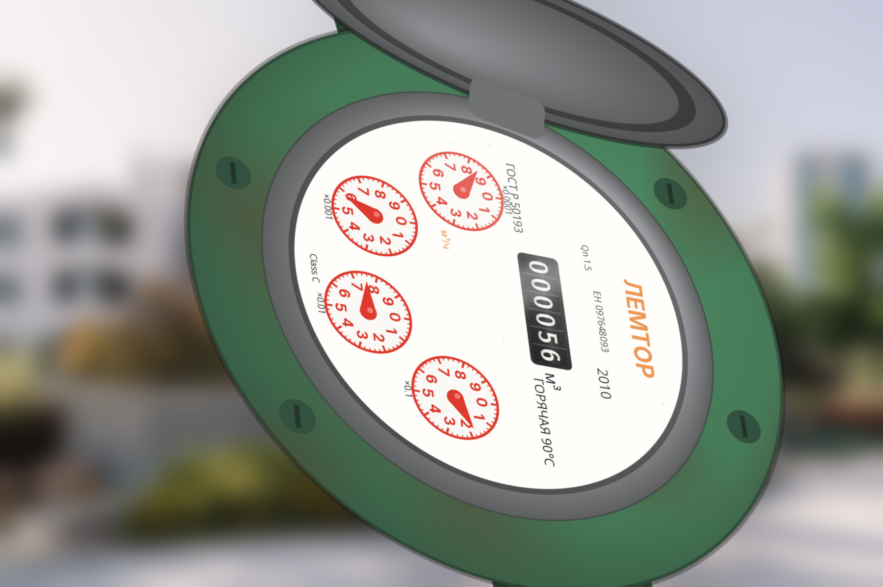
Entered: 56.1758 m³
